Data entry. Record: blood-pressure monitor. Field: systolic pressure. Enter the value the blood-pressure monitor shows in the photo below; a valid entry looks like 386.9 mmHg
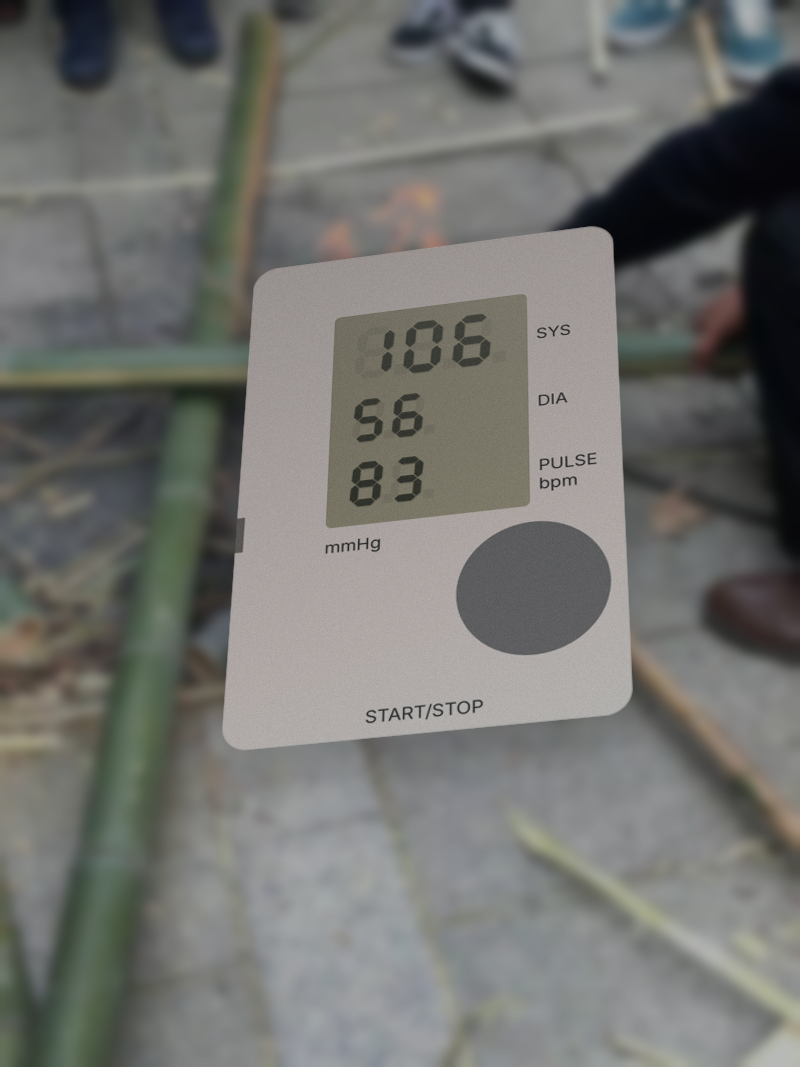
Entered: 106 mmHg
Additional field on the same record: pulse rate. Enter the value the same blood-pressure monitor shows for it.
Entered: 83 bpm
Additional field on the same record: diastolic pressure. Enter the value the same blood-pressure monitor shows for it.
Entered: 56 mmHg
